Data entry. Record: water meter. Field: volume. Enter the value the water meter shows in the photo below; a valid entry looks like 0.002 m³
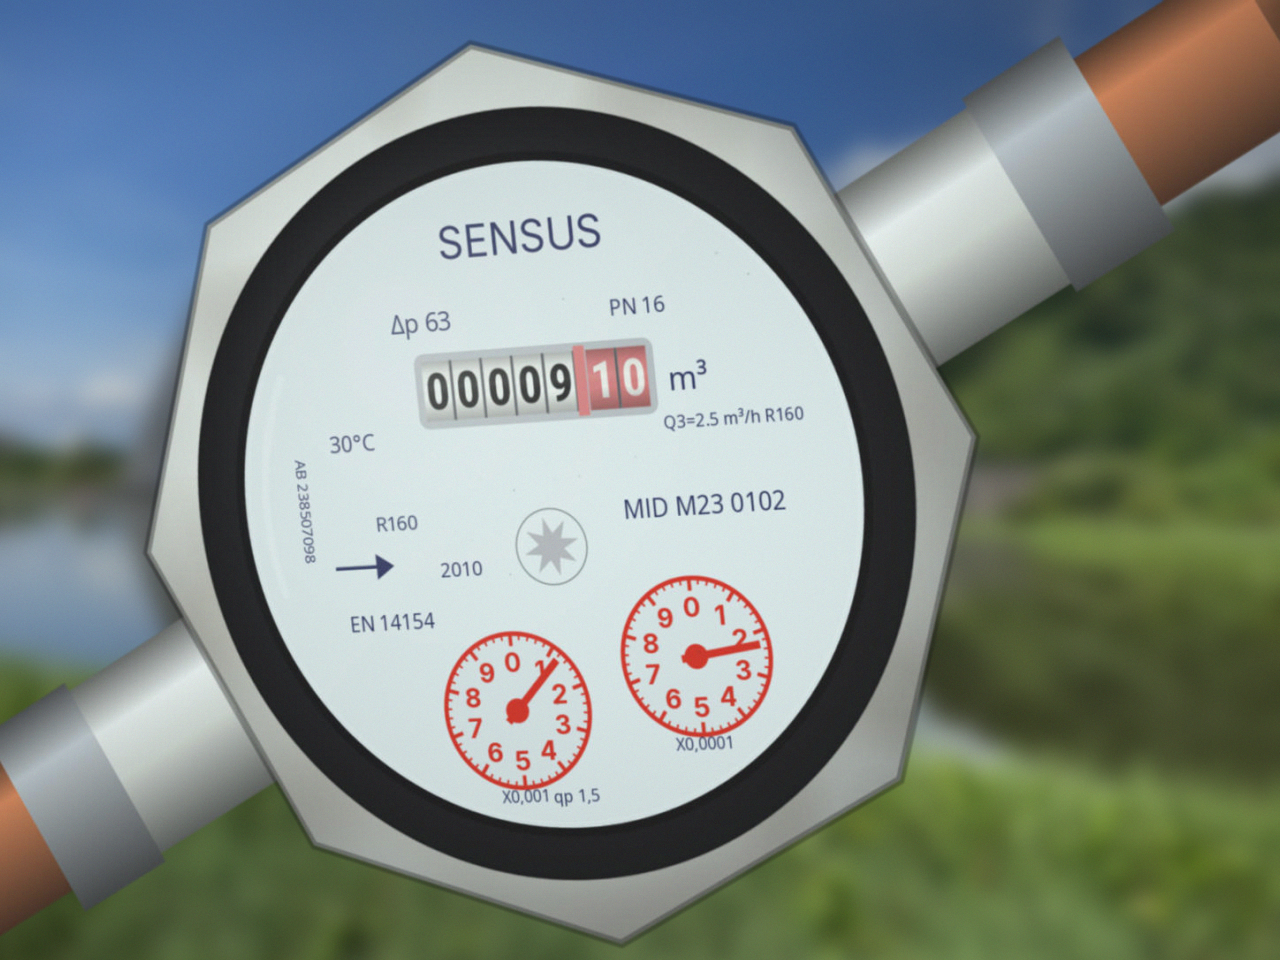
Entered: 9.1012 m³
